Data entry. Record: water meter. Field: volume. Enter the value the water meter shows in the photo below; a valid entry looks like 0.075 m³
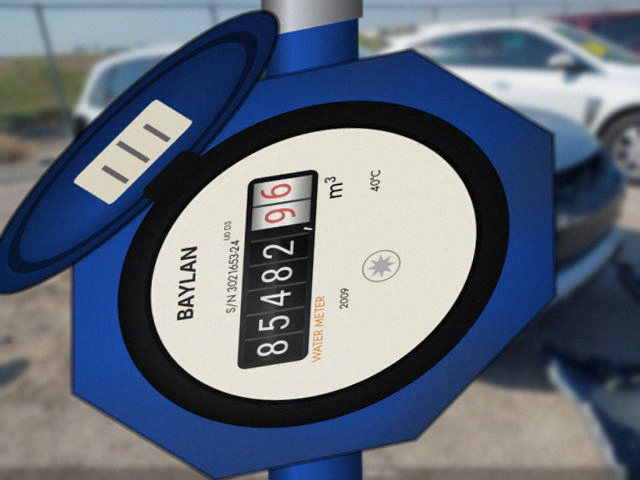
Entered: 85482.96 m³
